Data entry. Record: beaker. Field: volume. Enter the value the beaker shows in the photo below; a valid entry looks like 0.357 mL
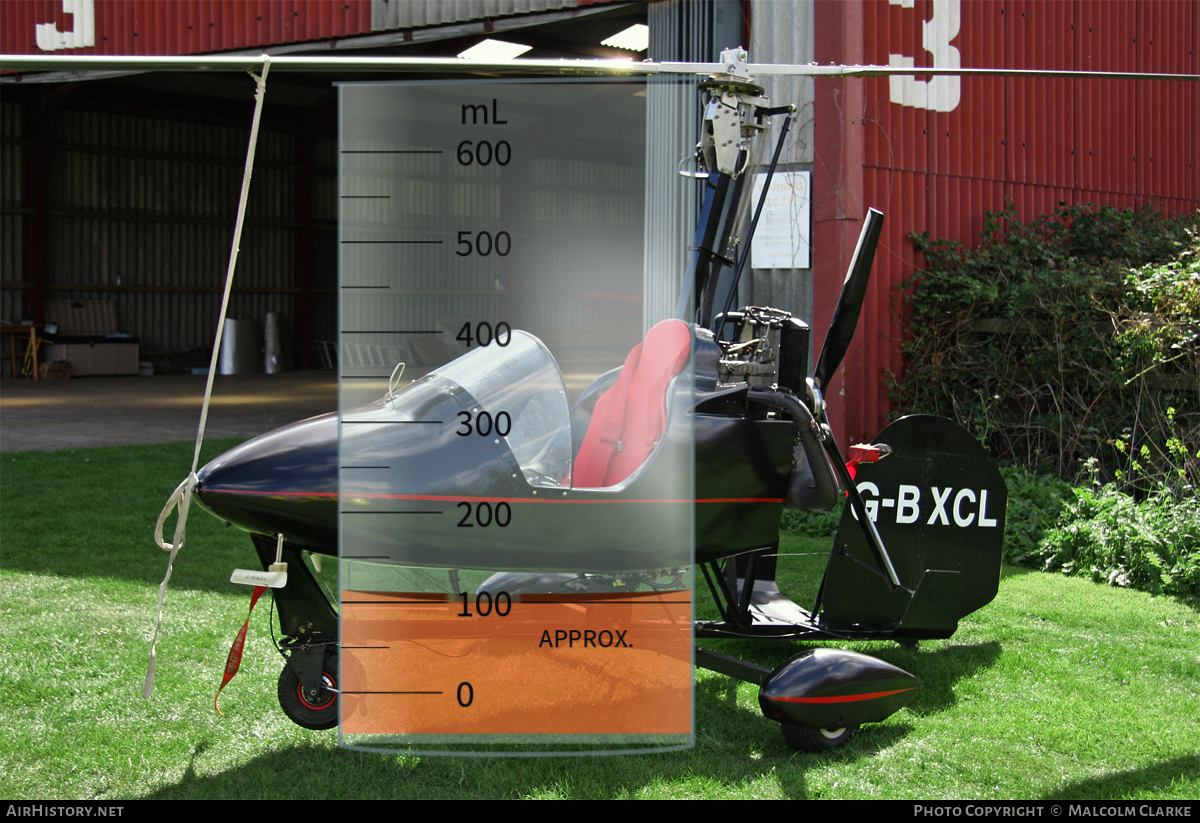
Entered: 100 mL
